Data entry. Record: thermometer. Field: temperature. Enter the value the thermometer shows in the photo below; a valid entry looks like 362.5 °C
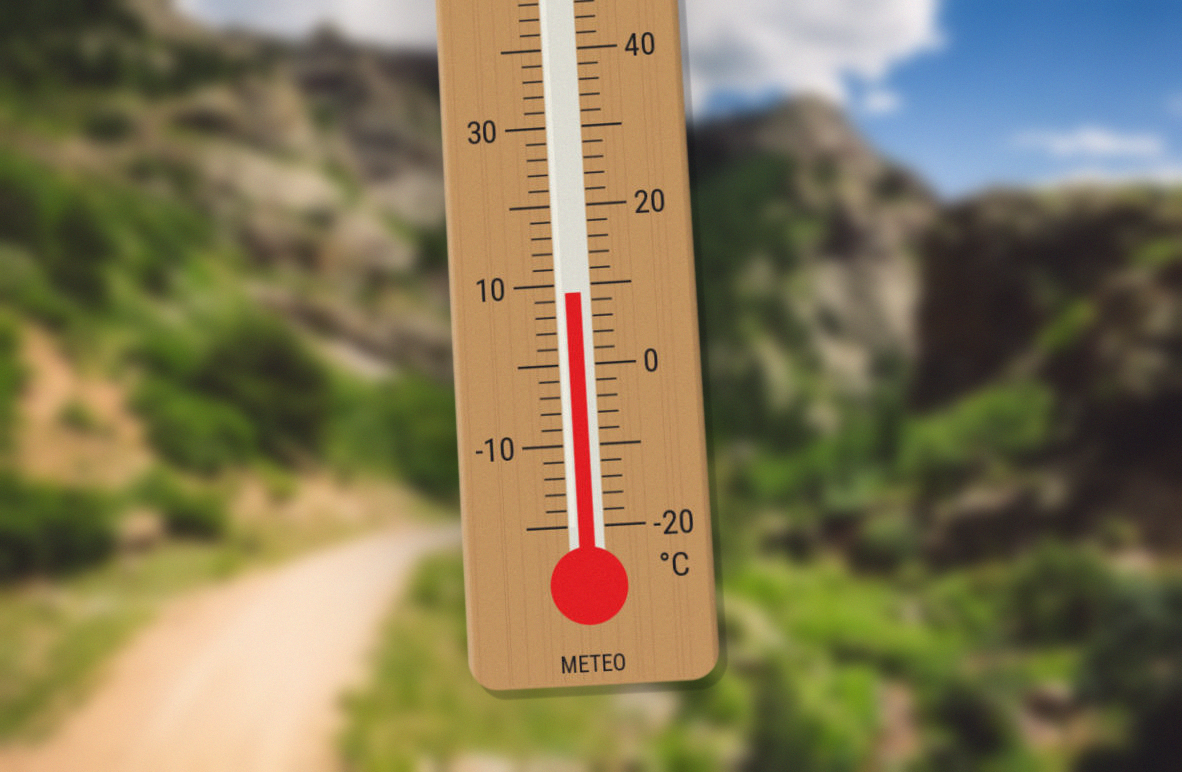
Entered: 9 °C
